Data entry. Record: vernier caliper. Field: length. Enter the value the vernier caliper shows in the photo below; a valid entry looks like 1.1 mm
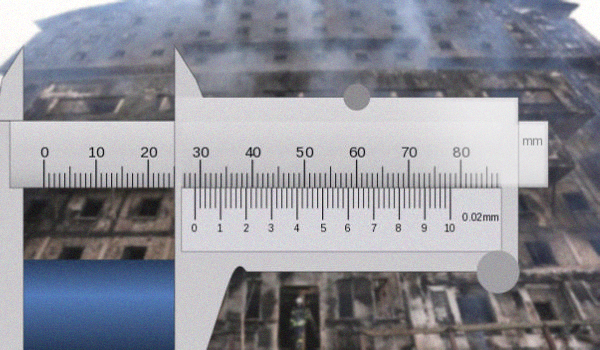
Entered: 29.0 mm
